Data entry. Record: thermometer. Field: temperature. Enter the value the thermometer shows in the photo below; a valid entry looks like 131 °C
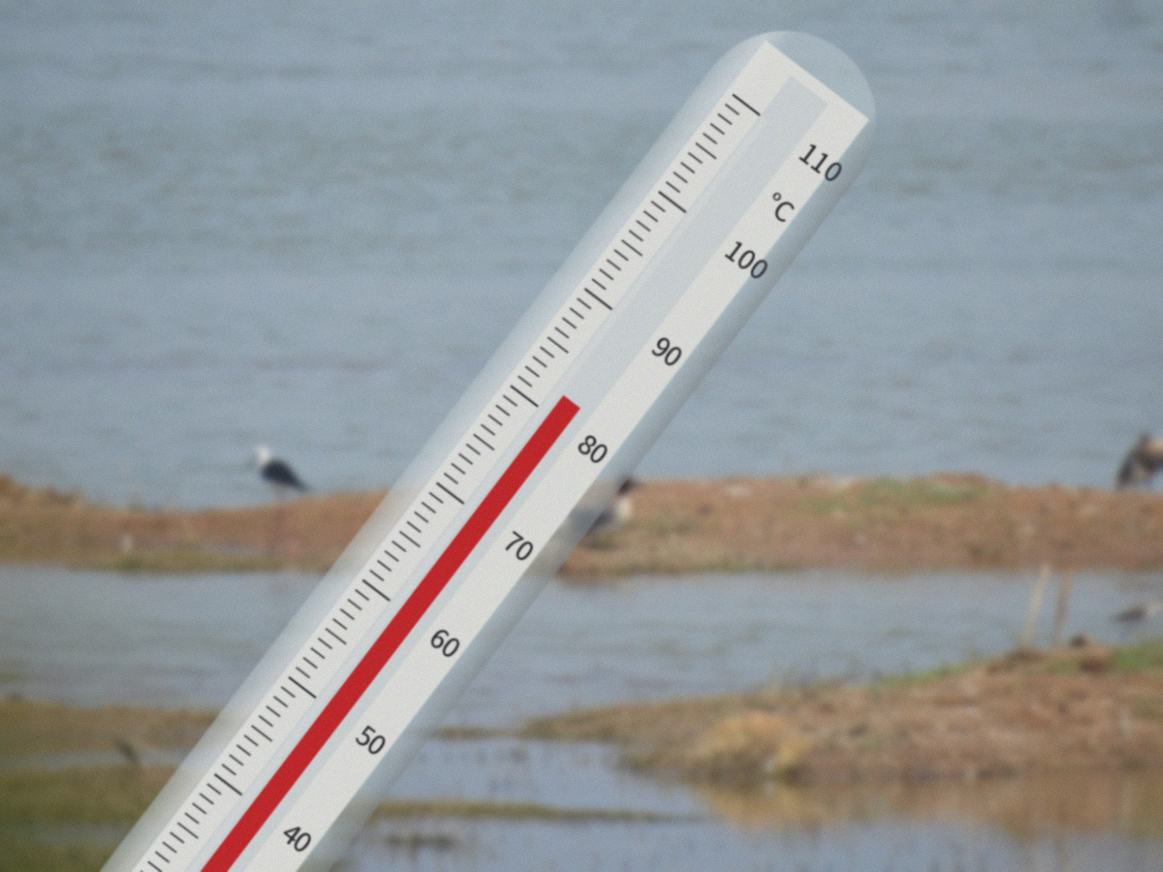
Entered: 82 °C
